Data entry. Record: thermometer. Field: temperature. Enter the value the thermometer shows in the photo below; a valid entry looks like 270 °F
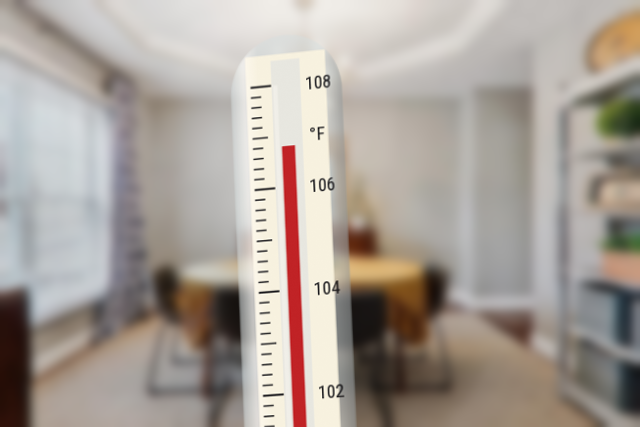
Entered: 106.8 °F
